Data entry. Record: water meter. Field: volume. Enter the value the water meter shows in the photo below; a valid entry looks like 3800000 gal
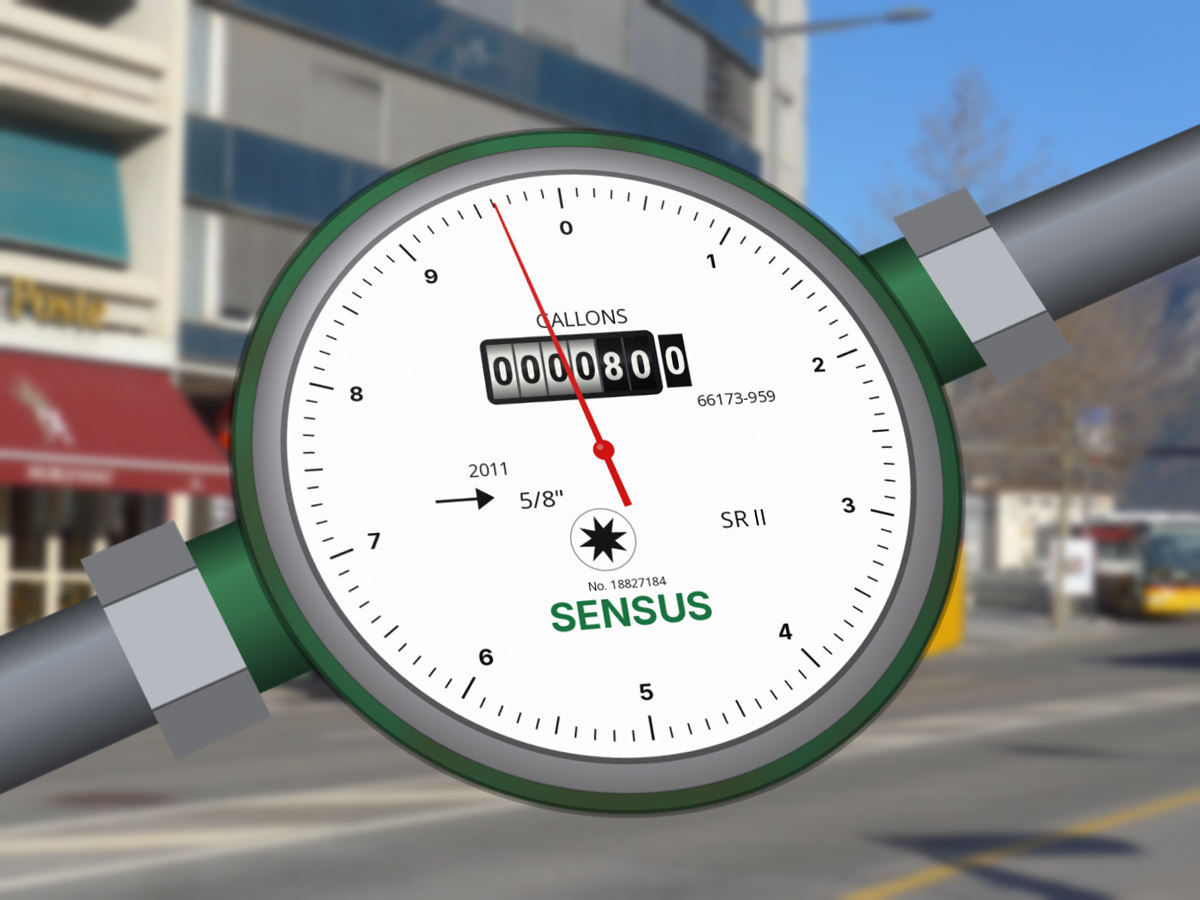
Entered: 799.6 gal
